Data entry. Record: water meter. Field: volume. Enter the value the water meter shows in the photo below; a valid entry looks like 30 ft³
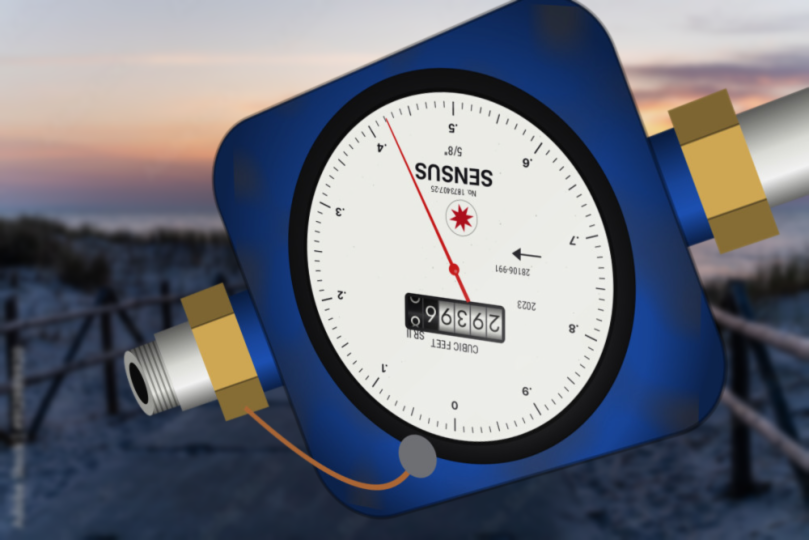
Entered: 293968.42 ft³
